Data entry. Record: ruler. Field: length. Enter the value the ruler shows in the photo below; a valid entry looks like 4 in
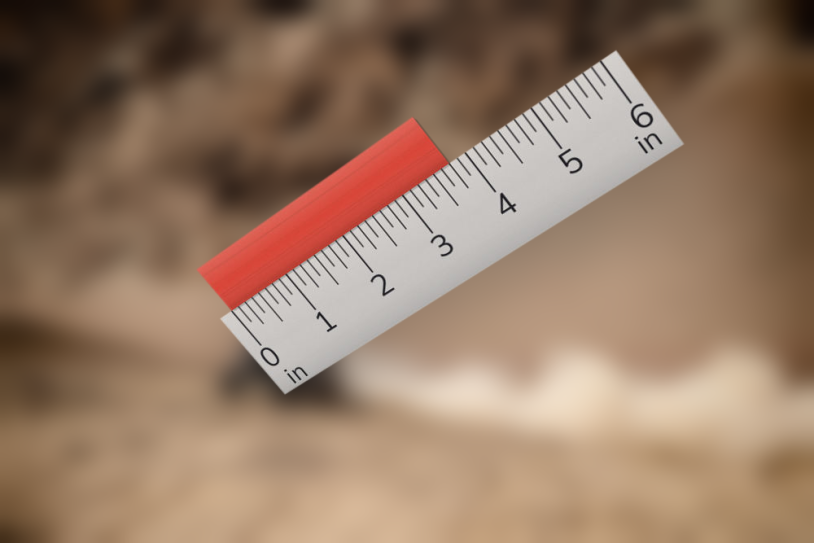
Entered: 3.75 in
